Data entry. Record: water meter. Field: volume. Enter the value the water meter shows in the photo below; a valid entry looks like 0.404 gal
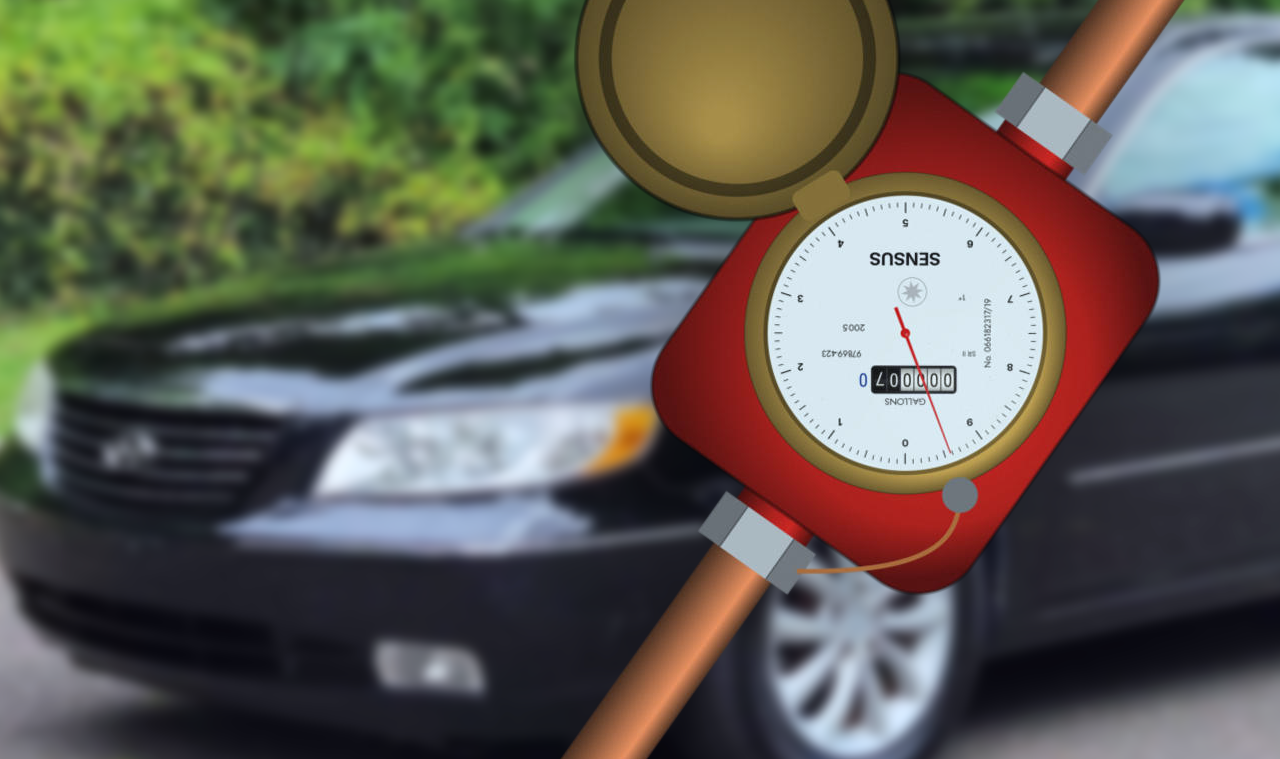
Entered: 69.4 gal
